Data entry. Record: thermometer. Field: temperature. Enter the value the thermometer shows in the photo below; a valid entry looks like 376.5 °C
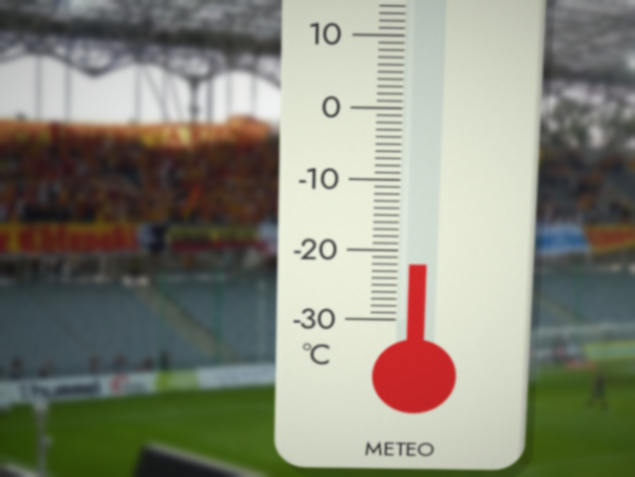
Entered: -22 °C
